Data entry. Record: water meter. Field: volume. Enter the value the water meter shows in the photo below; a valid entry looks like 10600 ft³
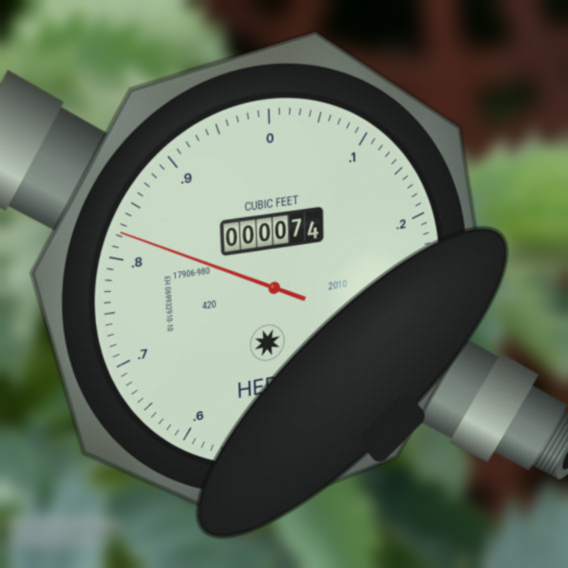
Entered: 73.82 ft³
